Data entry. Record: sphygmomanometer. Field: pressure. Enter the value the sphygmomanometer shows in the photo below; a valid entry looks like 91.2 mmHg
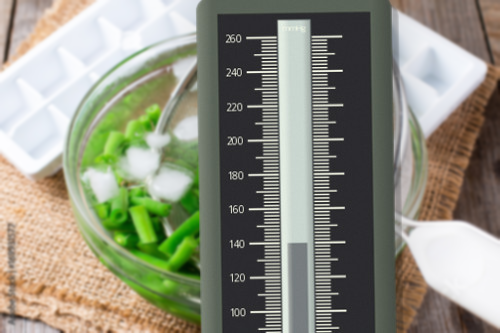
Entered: 140 mmHg
